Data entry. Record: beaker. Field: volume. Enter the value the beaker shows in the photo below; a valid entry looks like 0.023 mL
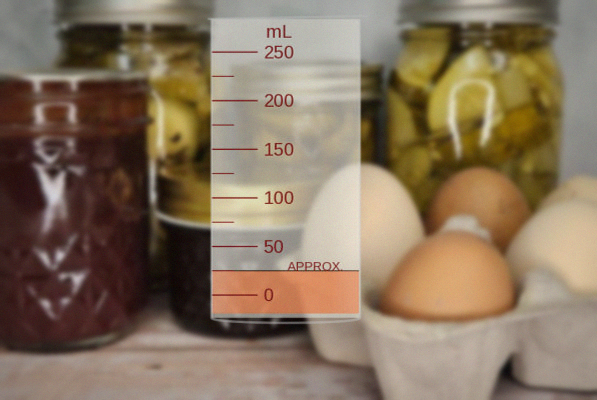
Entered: 25 mL
